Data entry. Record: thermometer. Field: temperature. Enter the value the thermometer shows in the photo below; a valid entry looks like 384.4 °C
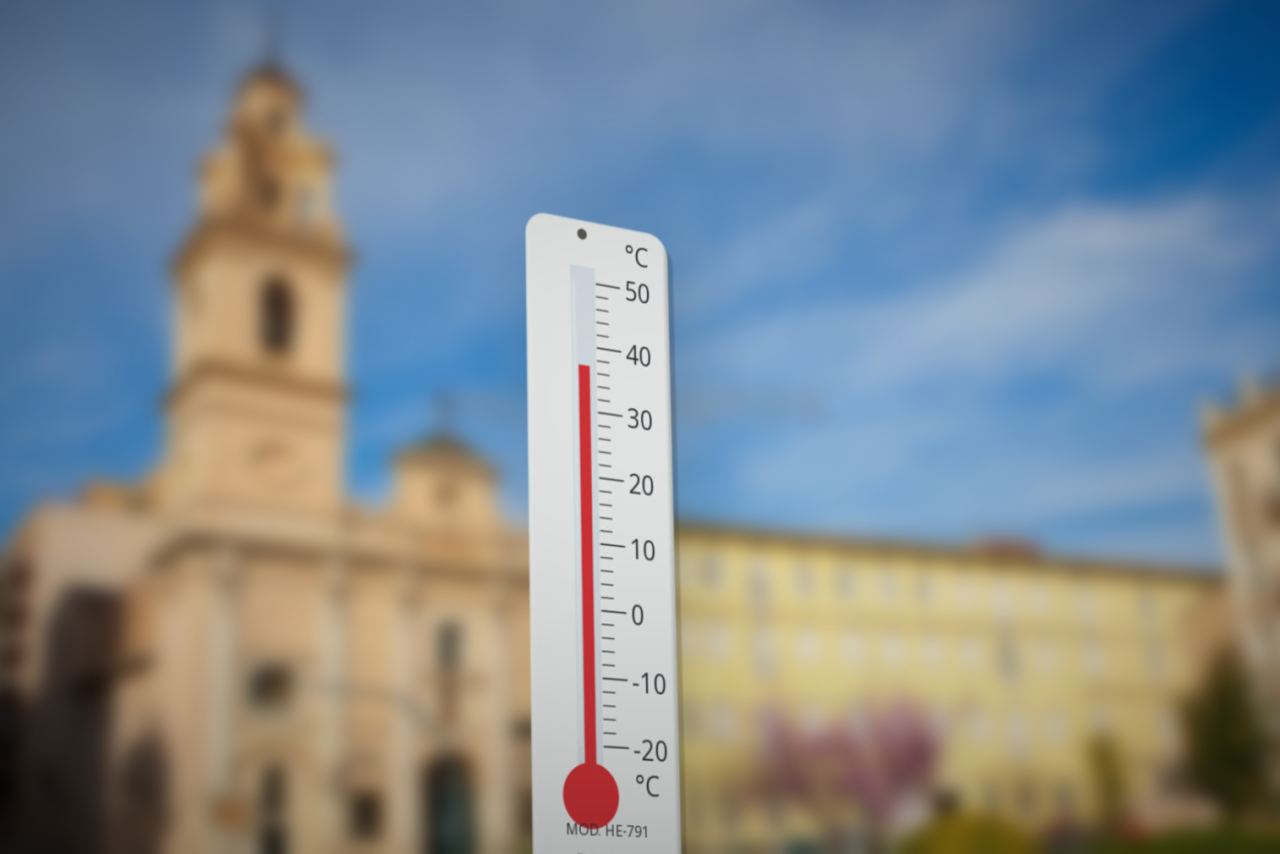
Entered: 37 °C
